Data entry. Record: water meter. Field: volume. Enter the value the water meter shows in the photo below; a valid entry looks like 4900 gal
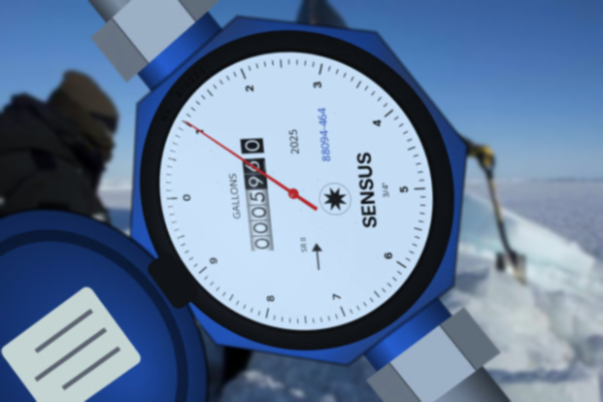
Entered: 5961.0 gal
